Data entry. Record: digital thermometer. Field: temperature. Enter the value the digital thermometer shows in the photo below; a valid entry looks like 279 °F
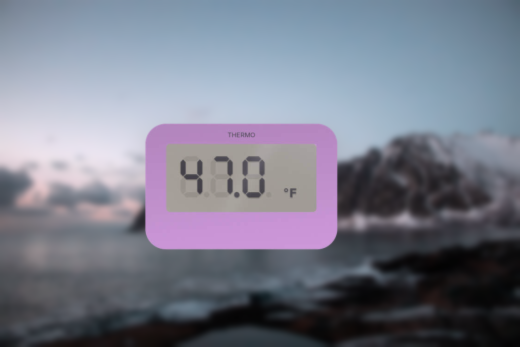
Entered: 47.0 °F
